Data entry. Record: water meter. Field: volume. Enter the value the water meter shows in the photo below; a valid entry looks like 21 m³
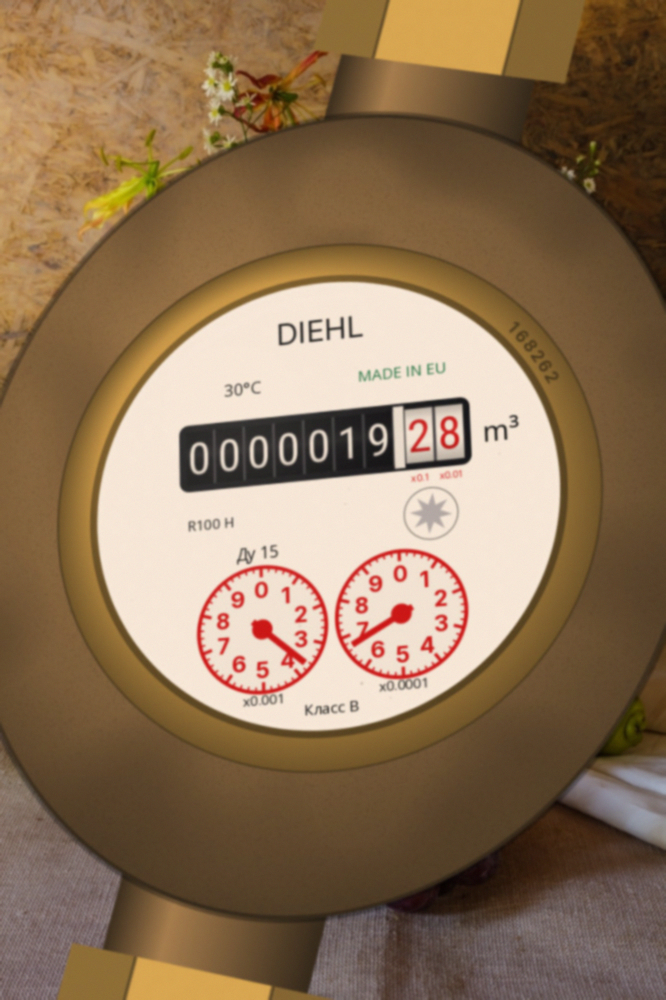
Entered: 19.2836 m³
